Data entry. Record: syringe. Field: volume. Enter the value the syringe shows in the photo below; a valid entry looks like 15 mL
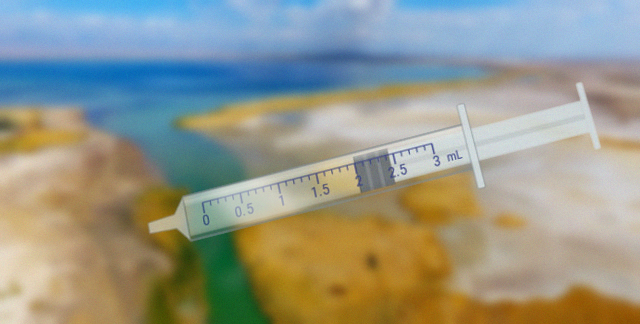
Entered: 2 mL
